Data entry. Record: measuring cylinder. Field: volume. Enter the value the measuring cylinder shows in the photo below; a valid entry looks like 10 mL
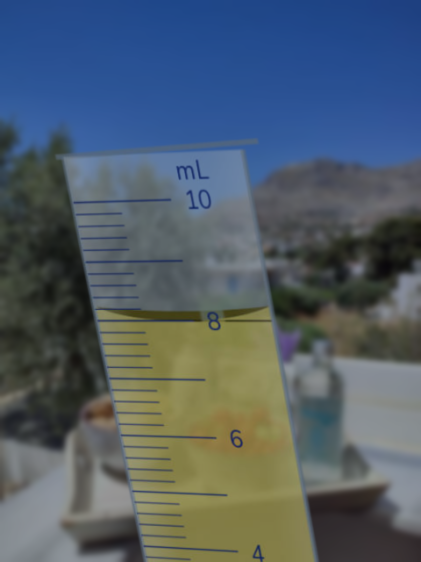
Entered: 8 mL
